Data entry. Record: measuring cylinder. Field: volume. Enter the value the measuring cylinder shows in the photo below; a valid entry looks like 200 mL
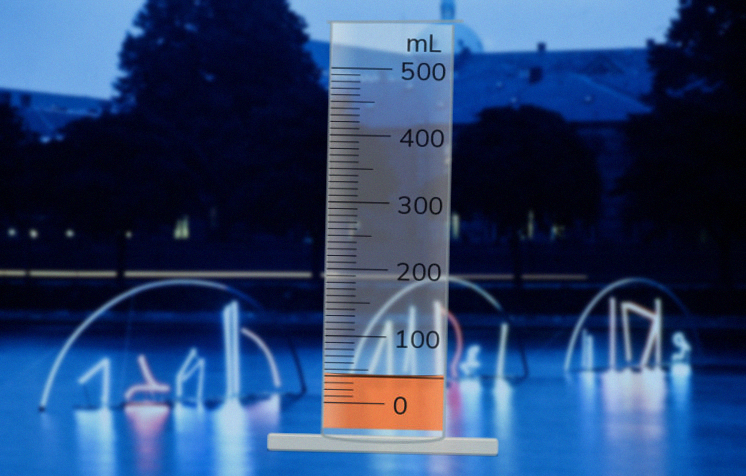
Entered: 40 mL
